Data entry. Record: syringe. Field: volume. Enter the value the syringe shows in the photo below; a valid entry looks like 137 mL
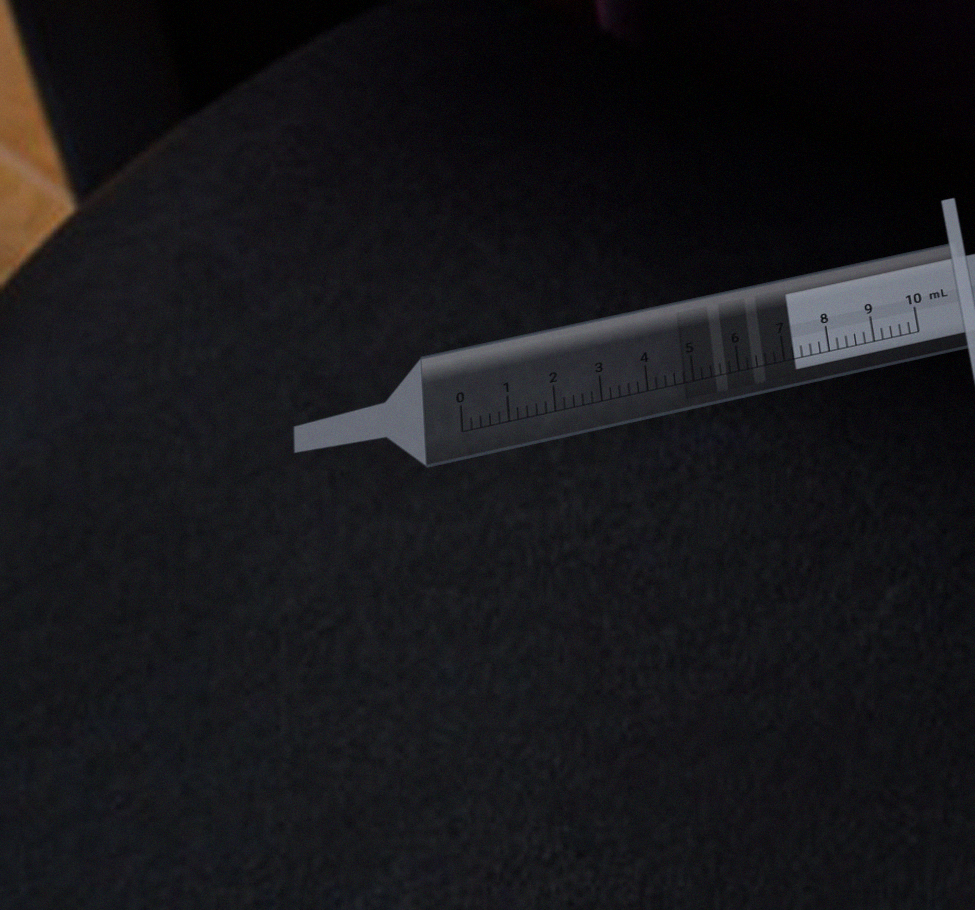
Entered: 4.8 mL
